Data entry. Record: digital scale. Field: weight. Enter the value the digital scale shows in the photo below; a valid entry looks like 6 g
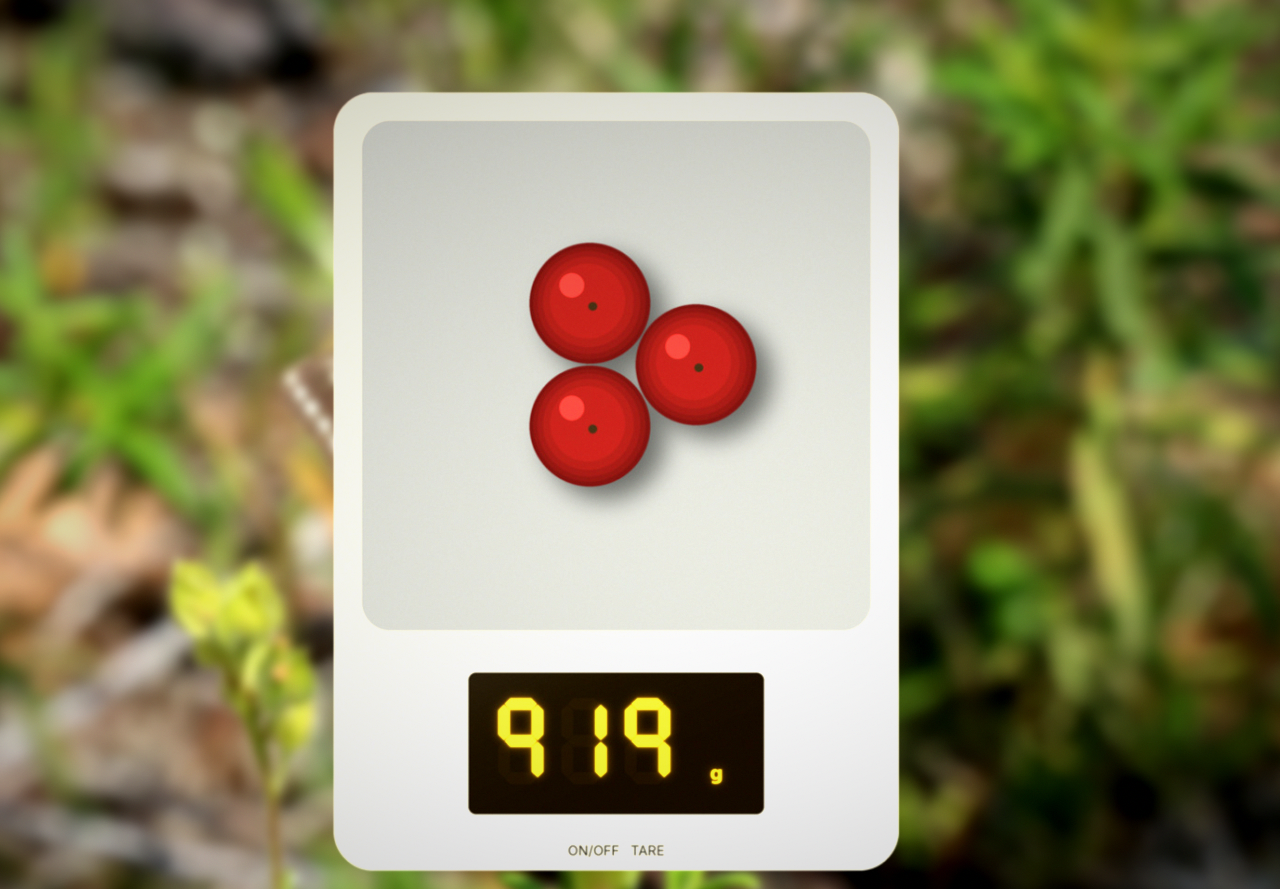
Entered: 919 g
